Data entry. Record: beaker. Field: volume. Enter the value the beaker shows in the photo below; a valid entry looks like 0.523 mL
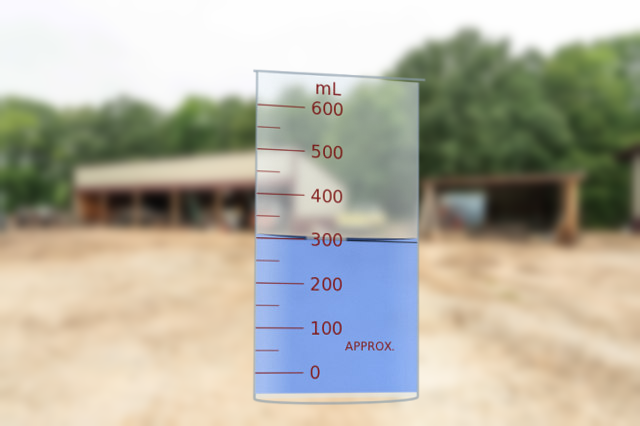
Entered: 300 mL
